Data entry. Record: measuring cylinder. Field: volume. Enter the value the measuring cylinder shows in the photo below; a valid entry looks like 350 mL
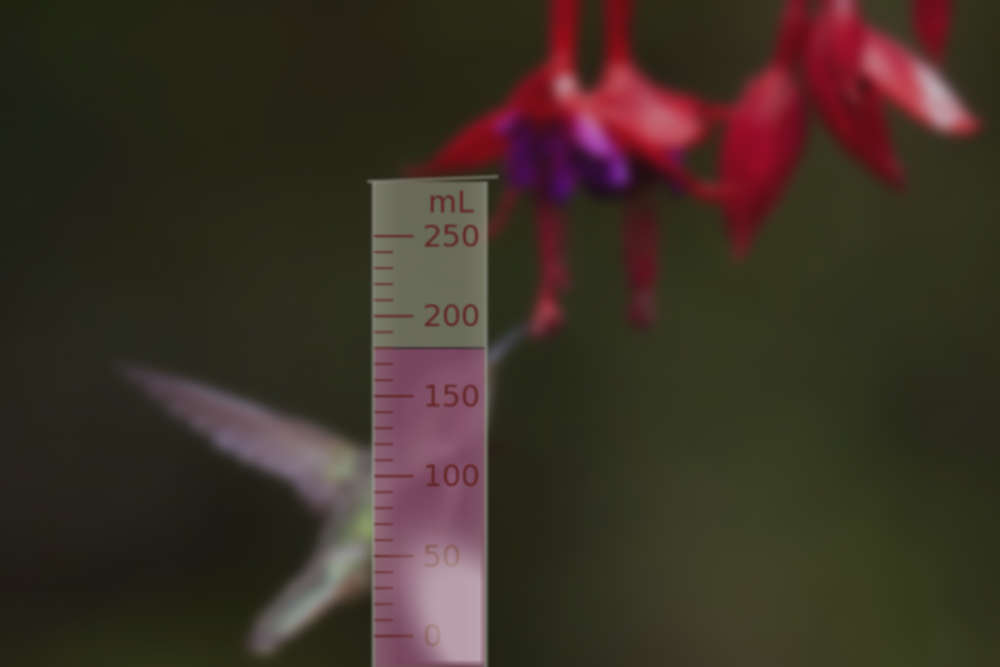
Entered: 180 mL
